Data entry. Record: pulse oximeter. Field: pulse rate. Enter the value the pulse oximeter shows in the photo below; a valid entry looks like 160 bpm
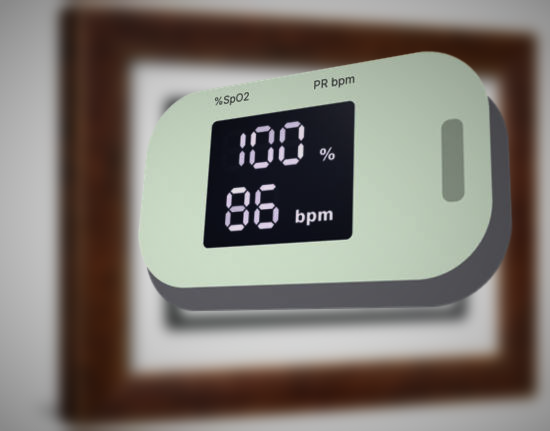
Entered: 86 bpm
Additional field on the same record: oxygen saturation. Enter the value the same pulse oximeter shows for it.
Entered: 100 %
